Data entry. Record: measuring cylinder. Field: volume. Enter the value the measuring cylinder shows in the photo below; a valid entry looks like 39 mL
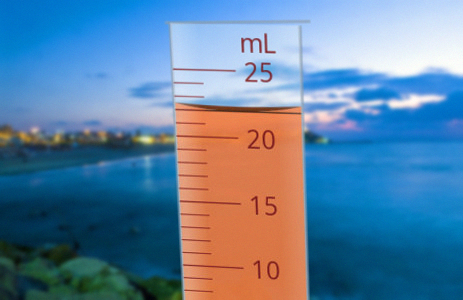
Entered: 22 mL
